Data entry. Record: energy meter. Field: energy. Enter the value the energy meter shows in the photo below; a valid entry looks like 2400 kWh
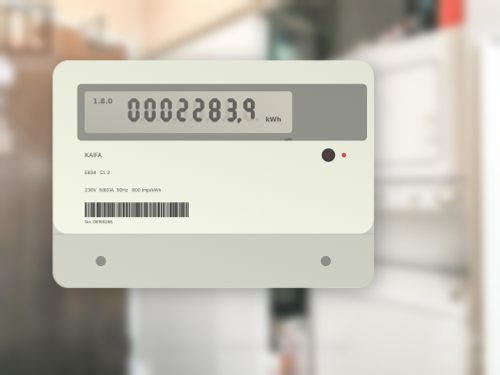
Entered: 2283.9 kWh
